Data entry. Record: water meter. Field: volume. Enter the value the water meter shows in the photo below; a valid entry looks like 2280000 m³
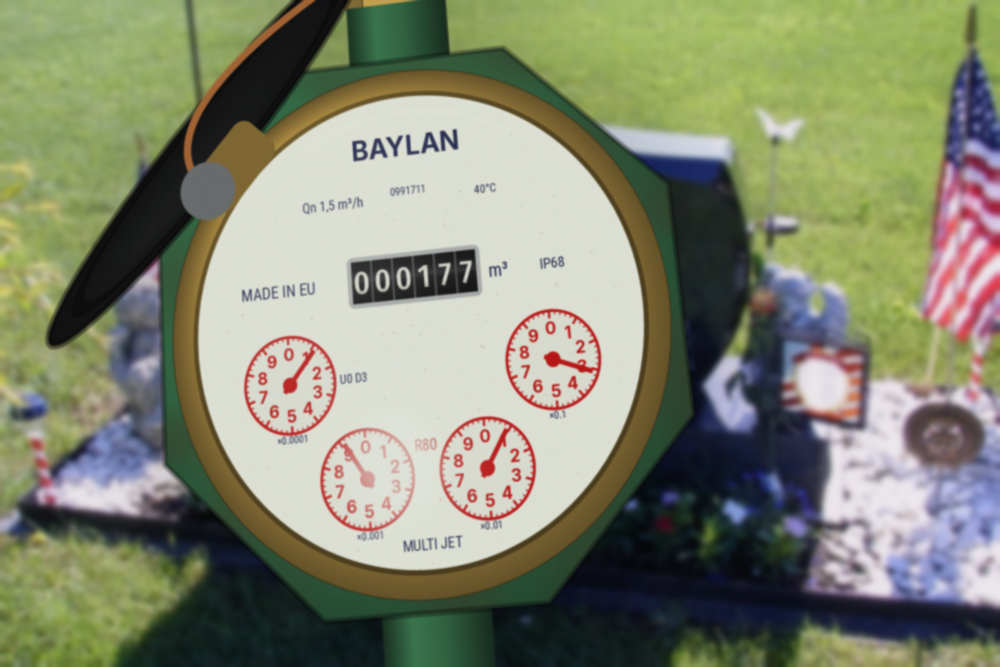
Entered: 177.3091 m³
